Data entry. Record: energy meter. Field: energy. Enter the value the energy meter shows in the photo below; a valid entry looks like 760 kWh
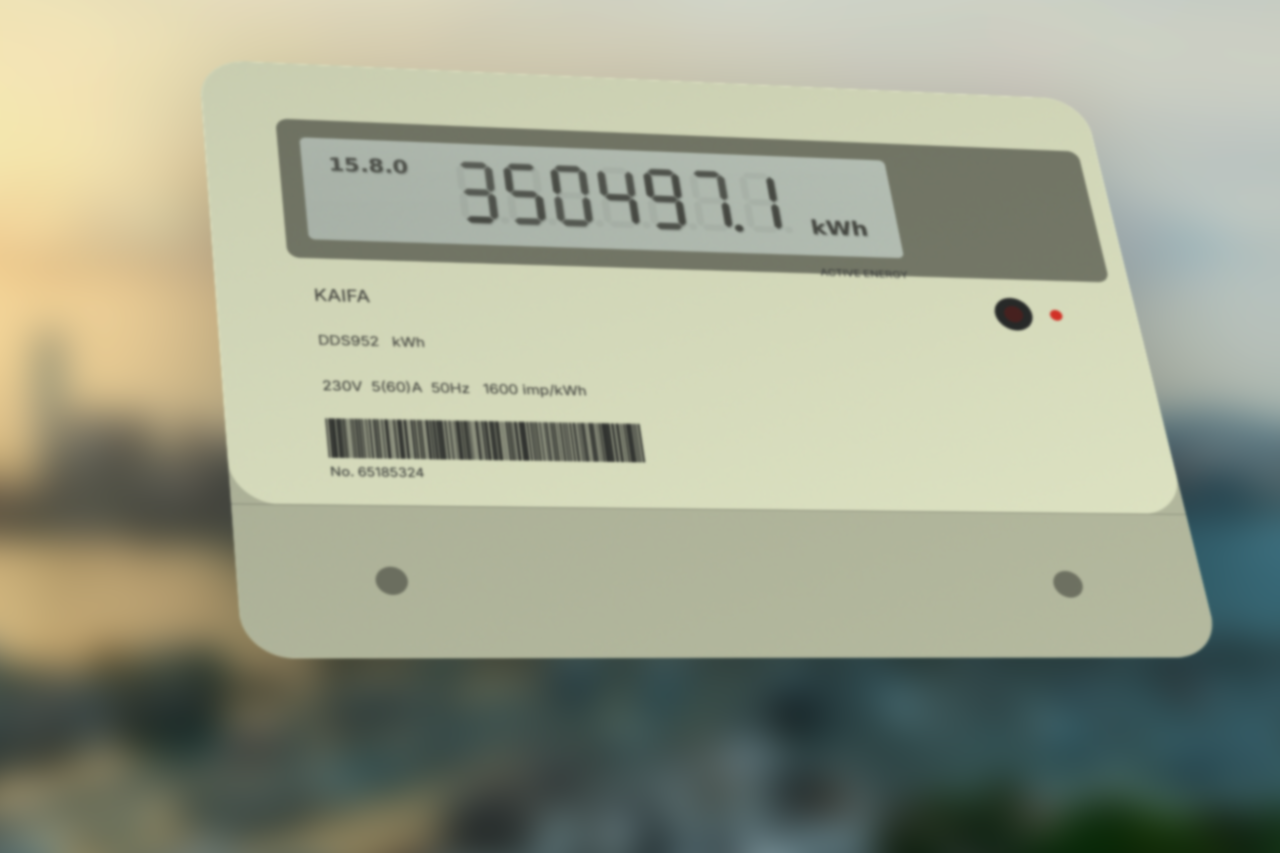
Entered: 350497.1 kWh
